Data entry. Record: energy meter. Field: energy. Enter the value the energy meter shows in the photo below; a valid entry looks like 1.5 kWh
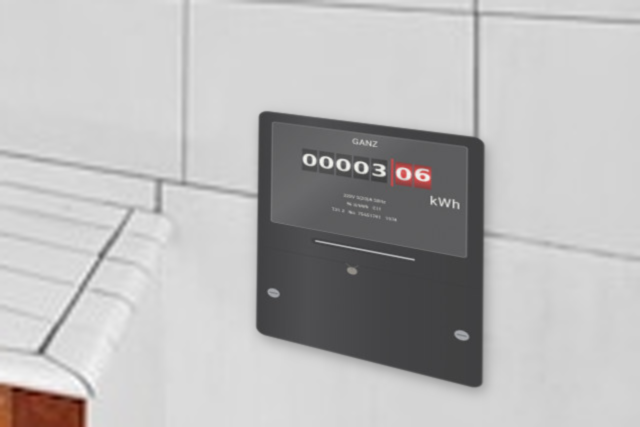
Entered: 3.06 kWh
